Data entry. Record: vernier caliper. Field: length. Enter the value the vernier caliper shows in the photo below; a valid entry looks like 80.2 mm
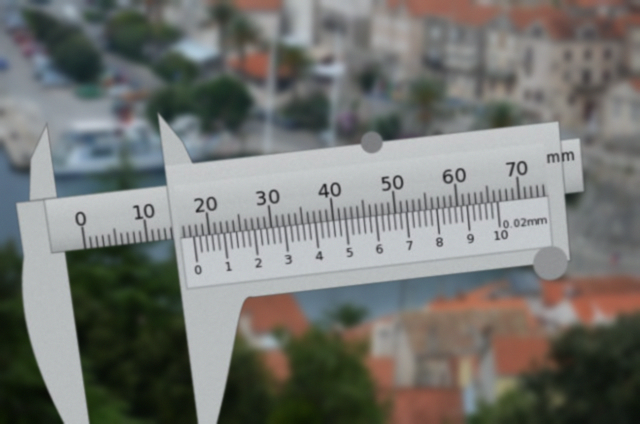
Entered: 17.5 mm
